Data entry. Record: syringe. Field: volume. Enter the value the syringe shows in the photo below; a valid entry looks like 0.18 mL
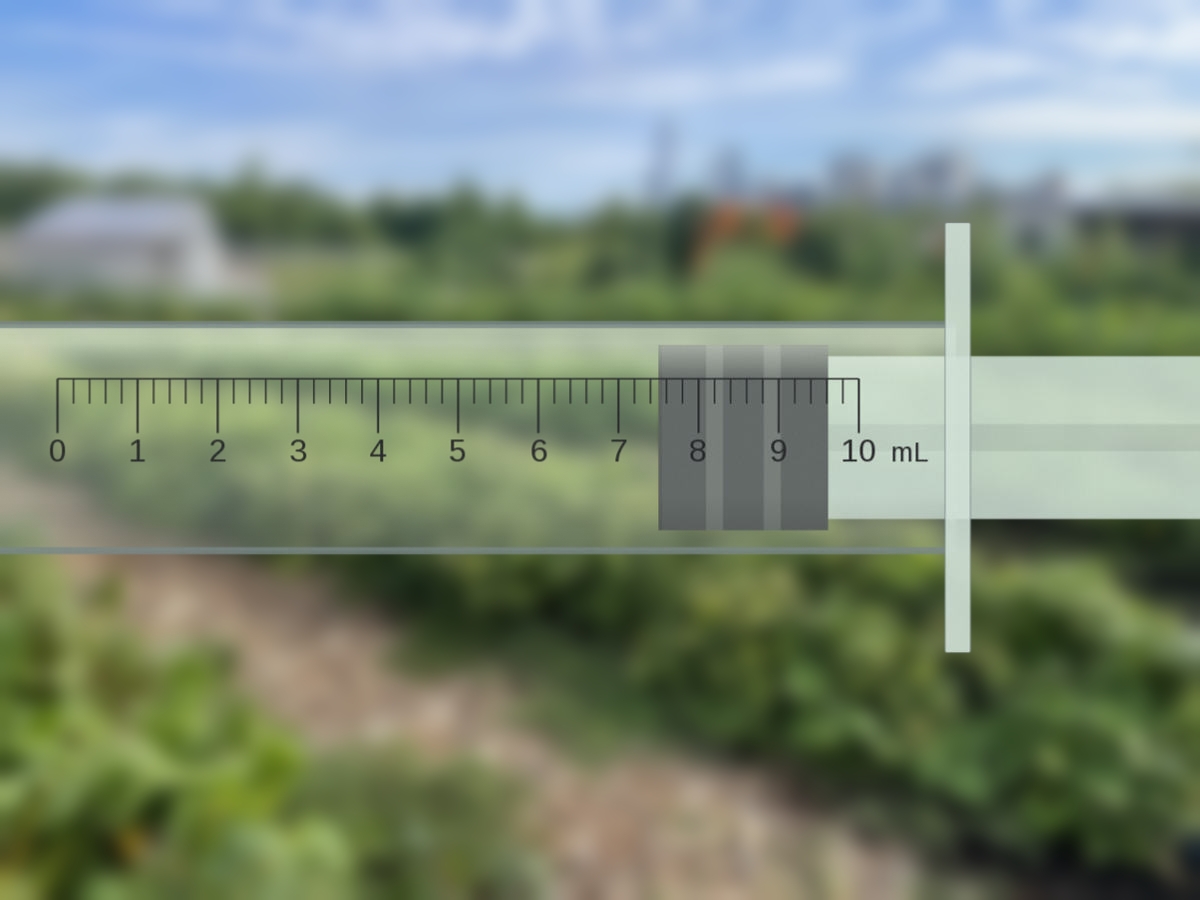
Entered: 7.5 mL
